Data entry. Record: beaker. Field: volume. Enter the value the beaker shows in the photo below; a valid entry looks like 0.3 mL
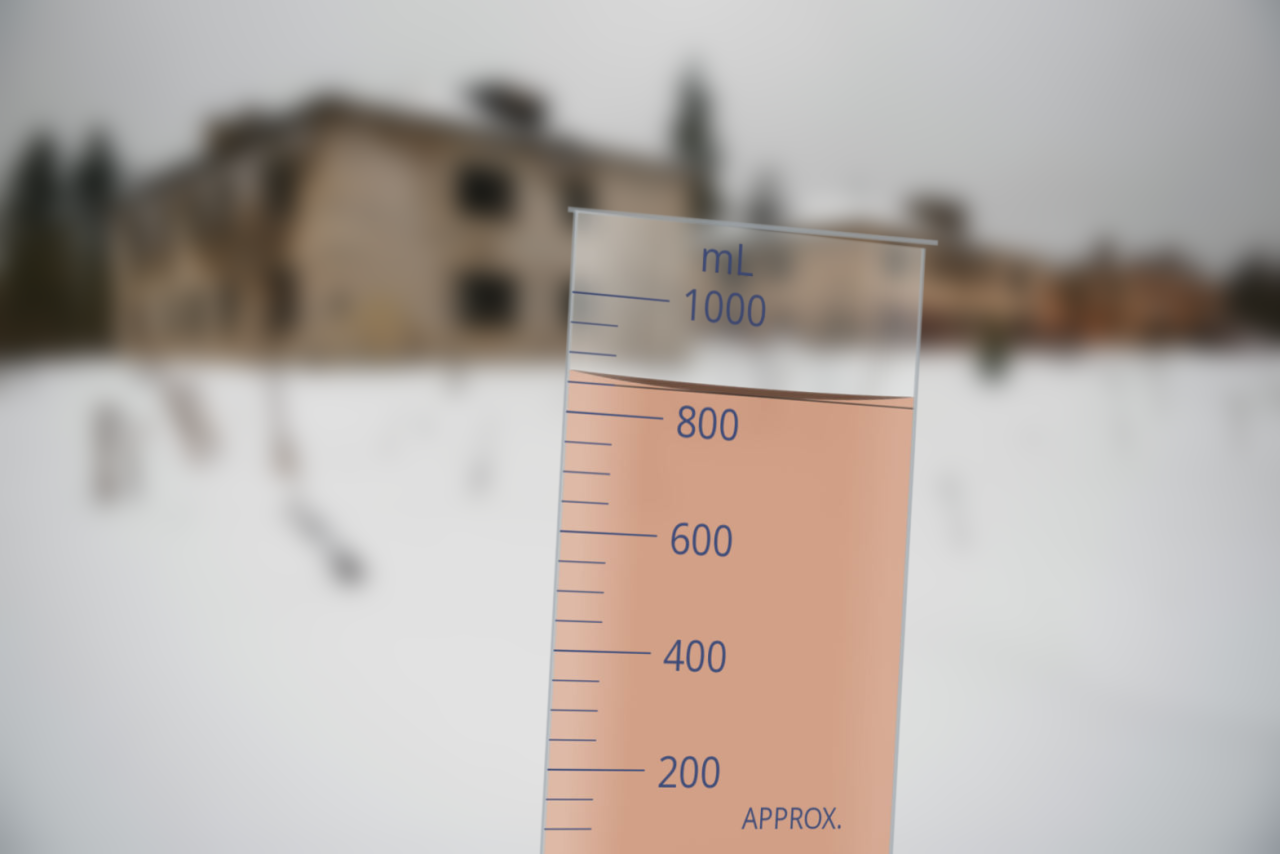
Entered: 850 mL
